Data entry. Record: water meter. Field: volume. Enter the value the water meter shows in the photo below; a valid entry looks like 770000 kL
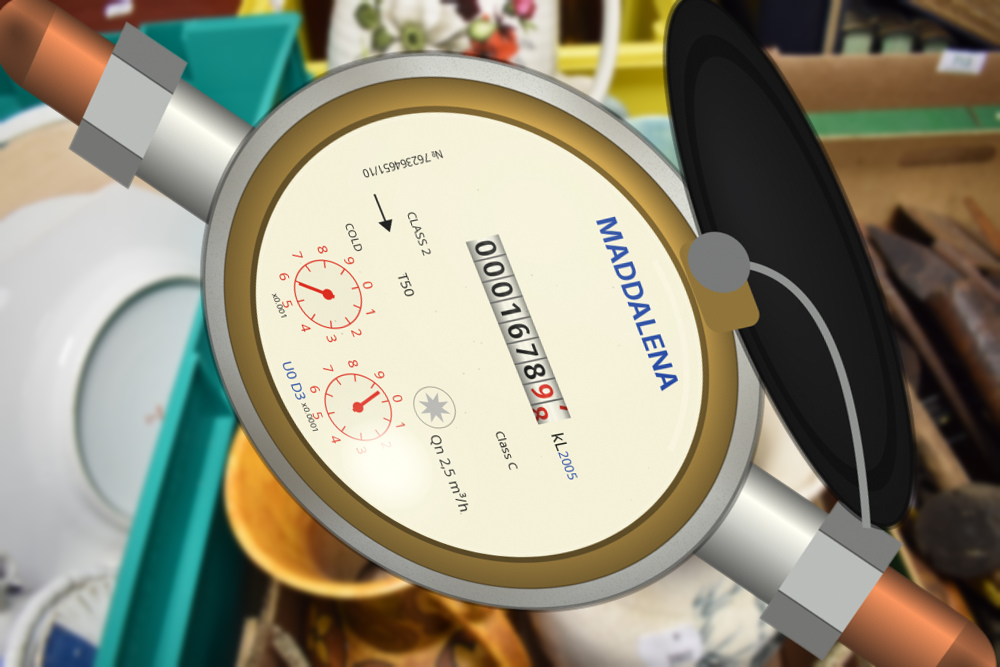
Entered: 1678.9759 kL
